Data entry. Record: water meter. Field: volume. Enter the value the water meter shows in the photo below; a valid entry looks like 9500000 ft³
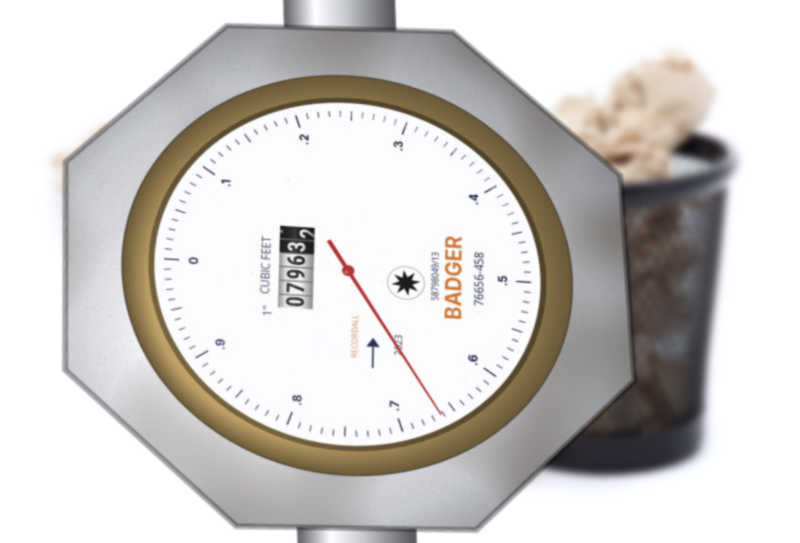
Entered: 79631.66 ft³
